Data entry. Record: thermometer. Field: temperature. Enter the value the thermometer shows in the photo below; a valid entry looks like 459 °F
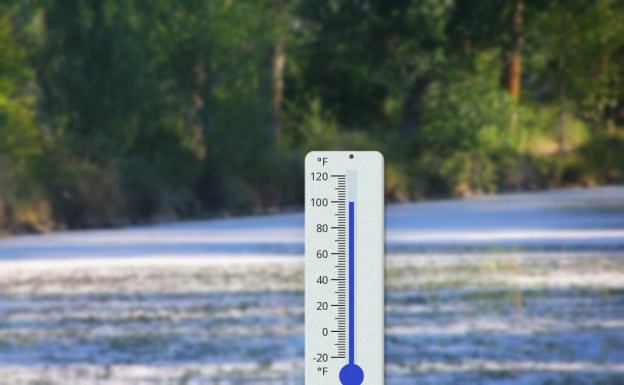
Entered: 100 °F
